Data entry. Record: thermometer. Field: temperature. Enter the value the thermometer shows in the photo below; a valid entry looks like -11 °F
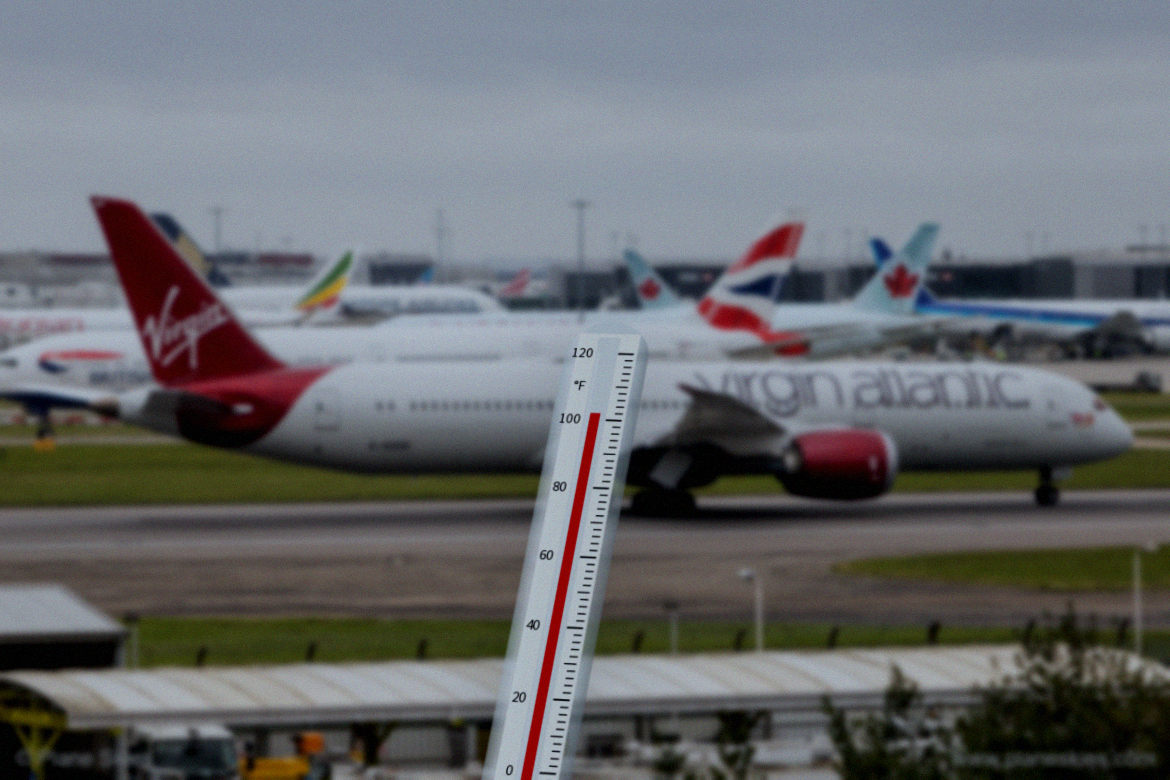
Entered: 102 °F
